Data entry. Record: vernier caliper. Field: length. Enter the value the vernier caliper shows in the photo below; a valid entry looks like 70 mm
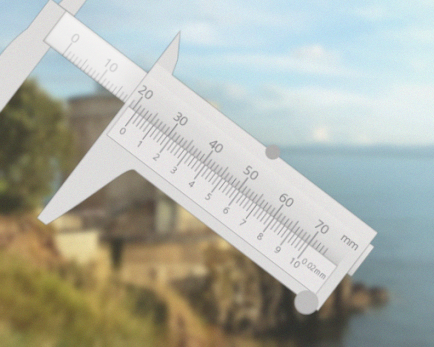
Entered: 21.0 mm
